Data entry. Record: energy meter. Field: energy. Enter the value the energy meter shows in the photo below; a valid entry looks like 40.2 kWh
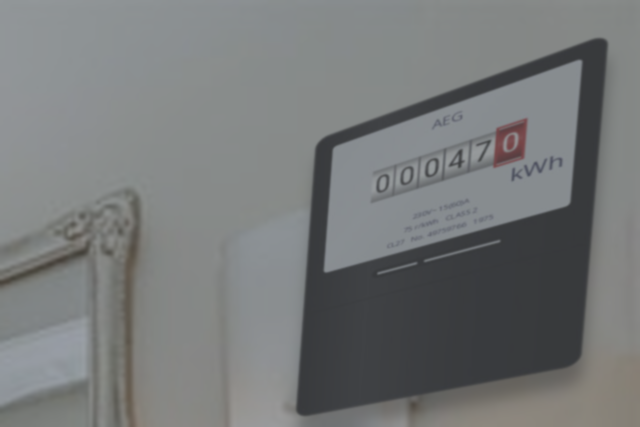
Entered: 47.0 kWh
